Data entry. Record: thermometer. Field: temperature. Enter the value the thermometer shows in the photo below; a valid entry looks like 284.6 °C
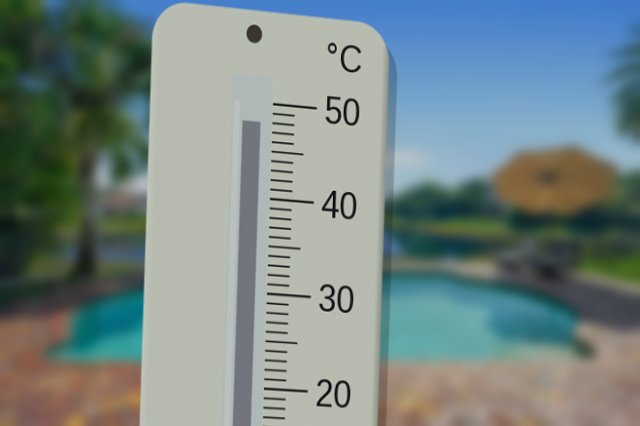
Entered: 48 °C
